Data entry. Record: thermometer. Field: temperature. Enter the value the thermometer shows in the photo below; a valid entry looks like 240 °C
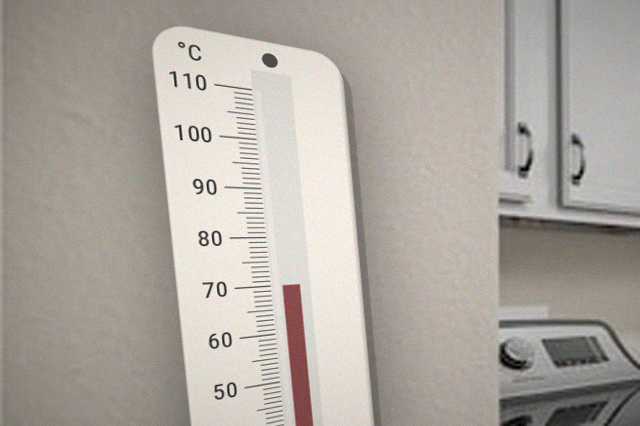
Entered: 70 °C
